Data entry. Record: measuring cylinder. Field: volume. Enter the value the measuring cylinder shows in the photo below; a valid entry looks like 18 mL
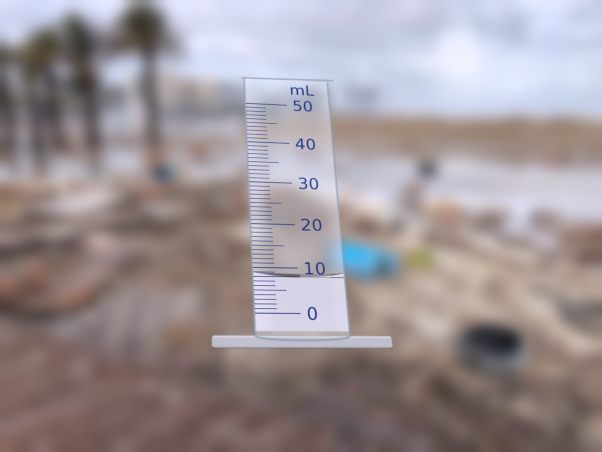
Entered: 8 mL
